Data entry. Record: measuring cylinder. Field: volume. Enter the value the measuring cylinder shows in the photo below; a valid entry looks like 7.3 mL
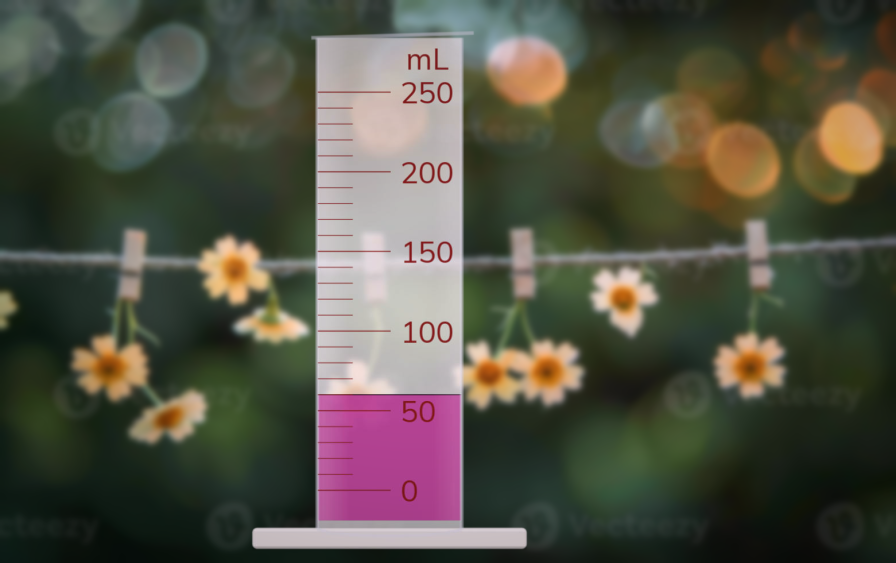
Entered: 60 mL
